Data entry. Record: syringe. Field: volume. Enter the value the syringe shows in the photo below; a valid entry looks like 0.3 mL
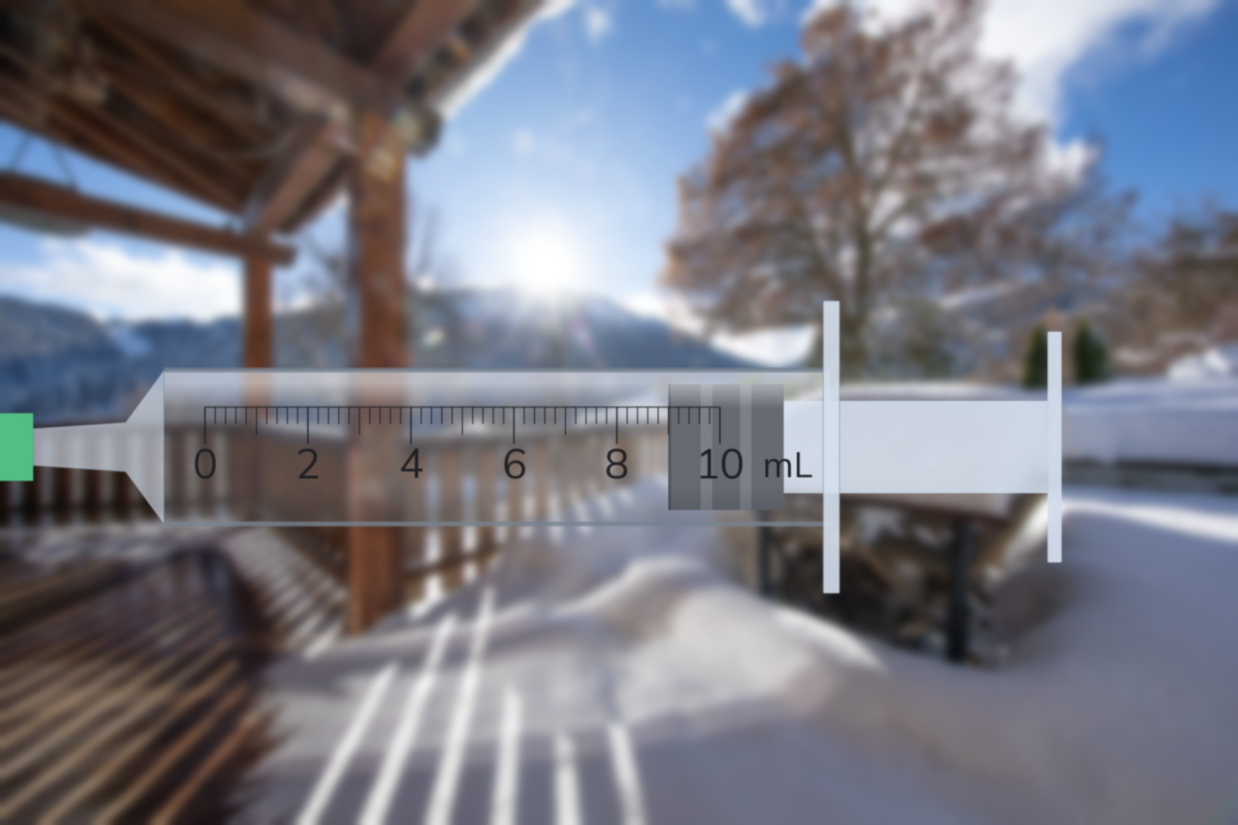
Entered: 9 mL
